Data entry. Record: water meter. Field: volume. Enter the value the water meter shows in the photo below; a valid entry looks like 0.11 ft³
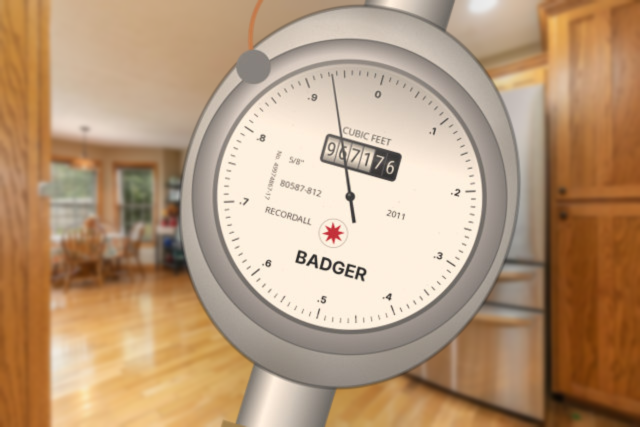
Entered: 967175.93 ft³
